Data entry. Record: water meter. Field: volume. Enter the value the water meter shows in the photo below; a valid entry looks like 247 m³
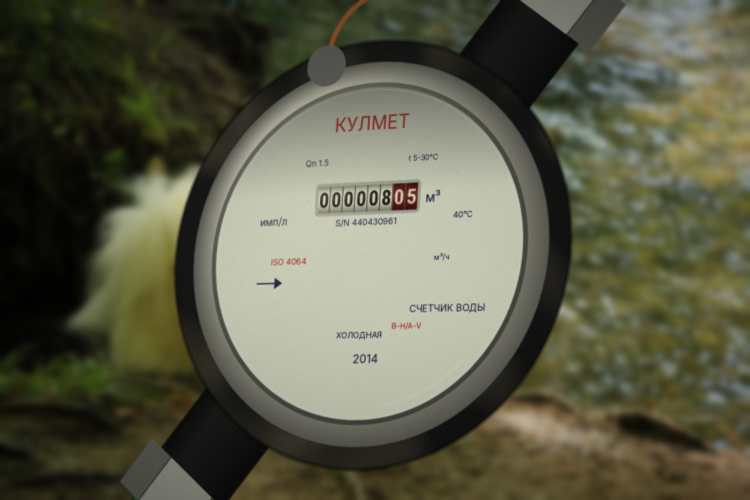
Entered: 8.05 m³
